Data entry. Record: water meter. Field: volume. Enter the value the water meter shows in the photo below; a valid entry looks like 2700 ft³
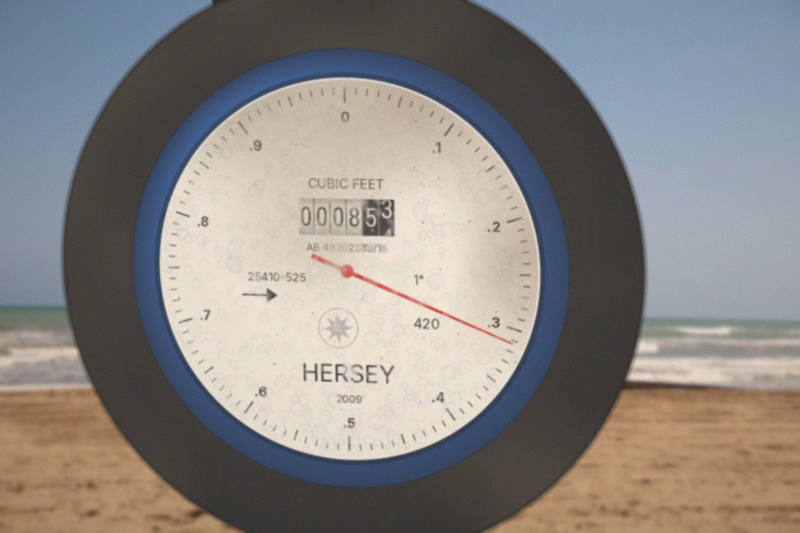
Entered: 853.31 ft³
